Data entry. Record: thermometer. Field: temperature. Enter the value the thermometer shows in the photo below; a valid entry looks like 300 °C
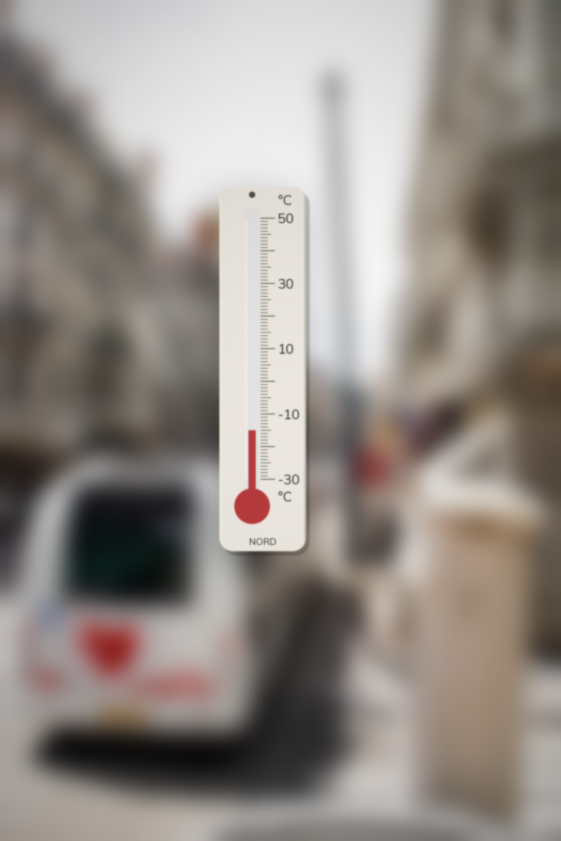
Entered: -15 °C
